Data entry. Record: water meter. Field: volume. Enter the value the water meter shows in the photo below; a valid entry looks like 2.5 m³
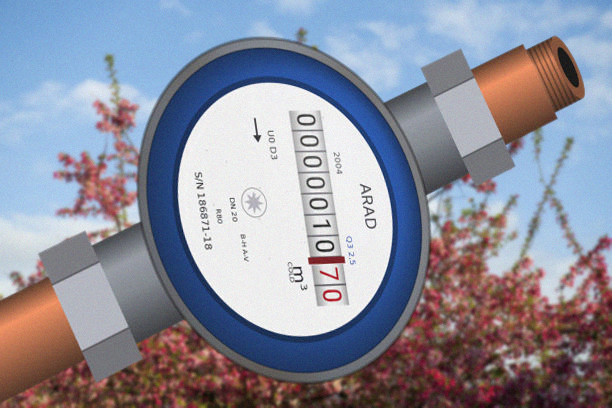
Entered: 10.70 m³
